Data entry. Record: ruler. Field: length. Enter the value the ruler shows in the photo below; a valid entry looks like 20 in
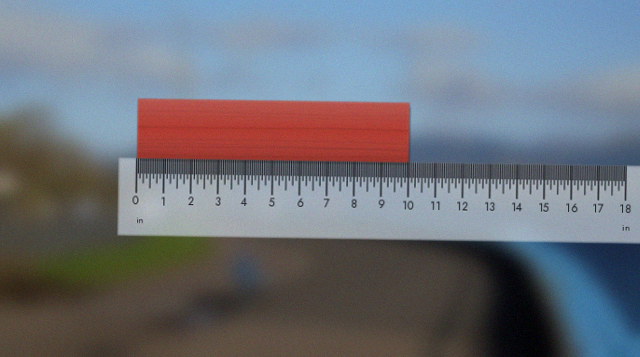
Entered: 10 in
